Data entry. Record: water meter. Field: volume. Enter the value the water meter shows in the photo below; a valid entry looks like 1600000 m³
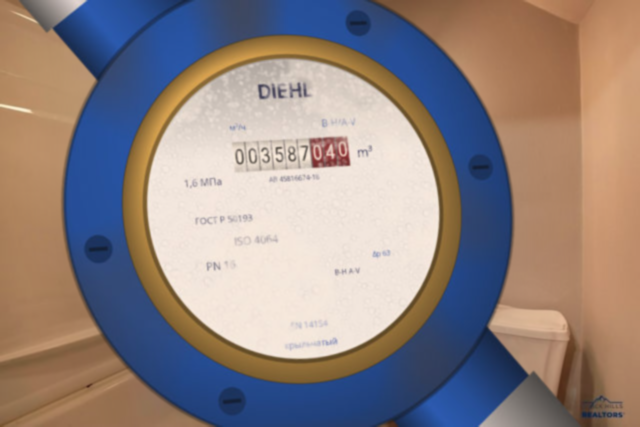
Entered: 3587.040 m³
